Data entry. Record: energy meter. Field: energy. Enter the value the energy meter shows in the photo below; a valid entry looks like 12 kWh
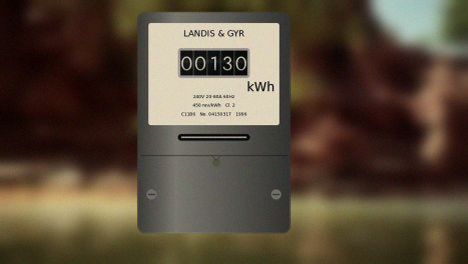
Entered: 130 kWh
